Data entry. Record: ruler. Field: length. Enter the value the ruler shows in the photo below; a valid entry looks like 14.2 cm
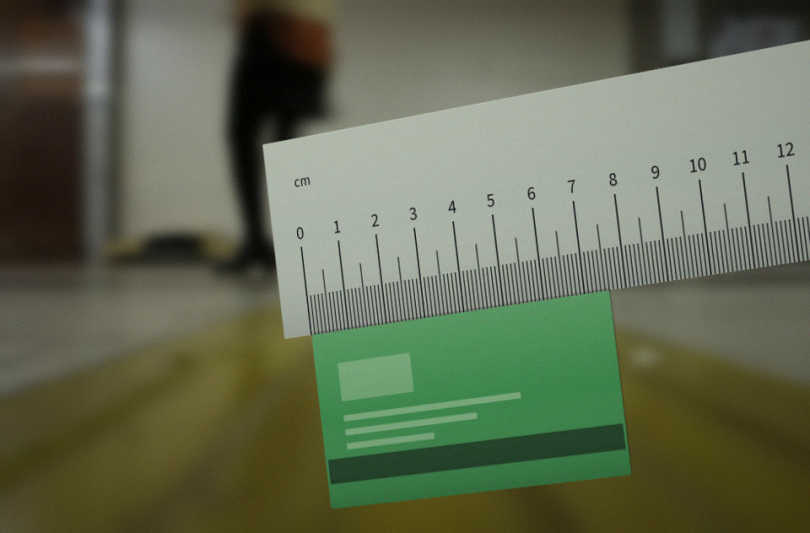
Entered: 7.6 cm
